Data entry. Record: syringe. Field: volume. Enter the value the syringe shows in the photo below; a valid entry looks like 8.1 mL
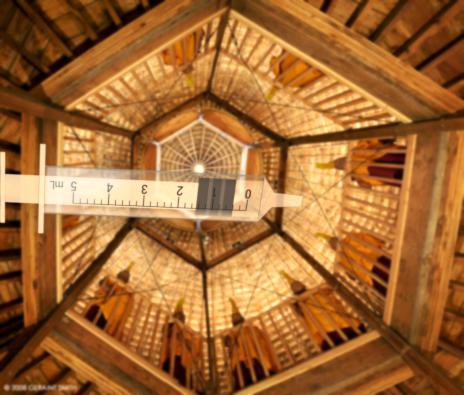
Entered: 0.4 mL
